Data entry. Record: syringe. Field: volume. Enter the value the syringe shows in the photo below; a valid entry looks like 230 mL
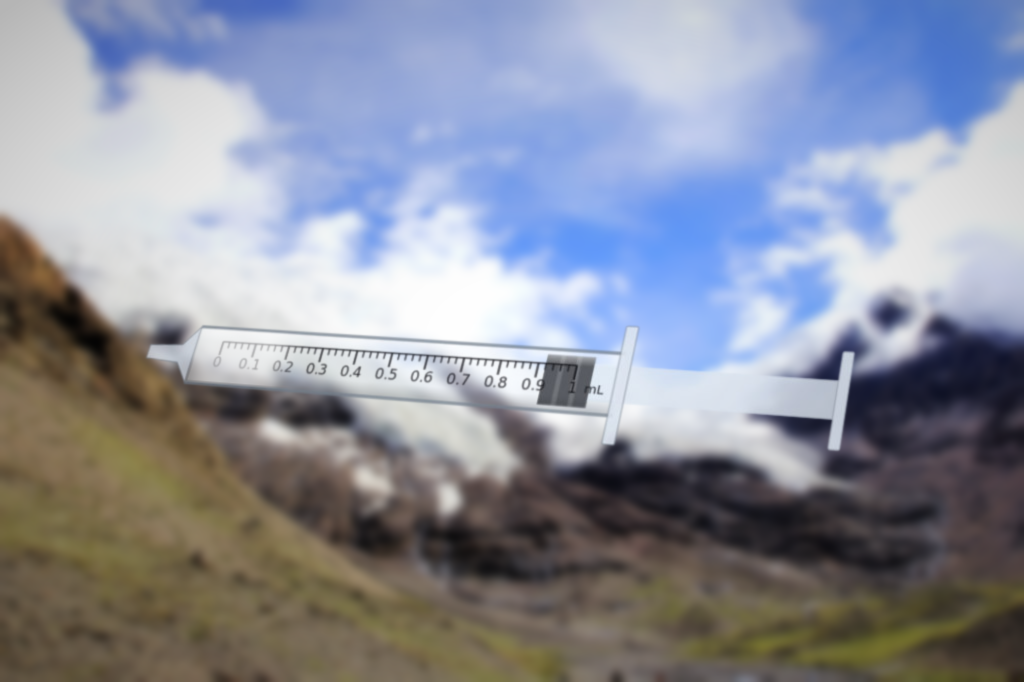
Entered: 0.92 mL
